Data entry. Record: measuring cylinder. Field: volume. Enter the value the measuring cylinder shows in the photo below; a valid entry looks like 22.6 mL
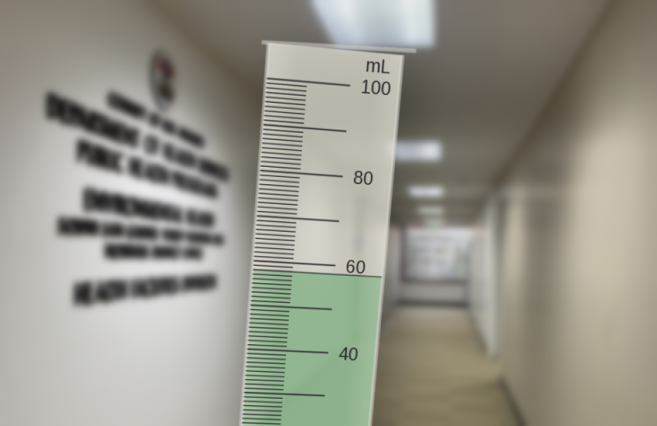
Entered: 58 mL
